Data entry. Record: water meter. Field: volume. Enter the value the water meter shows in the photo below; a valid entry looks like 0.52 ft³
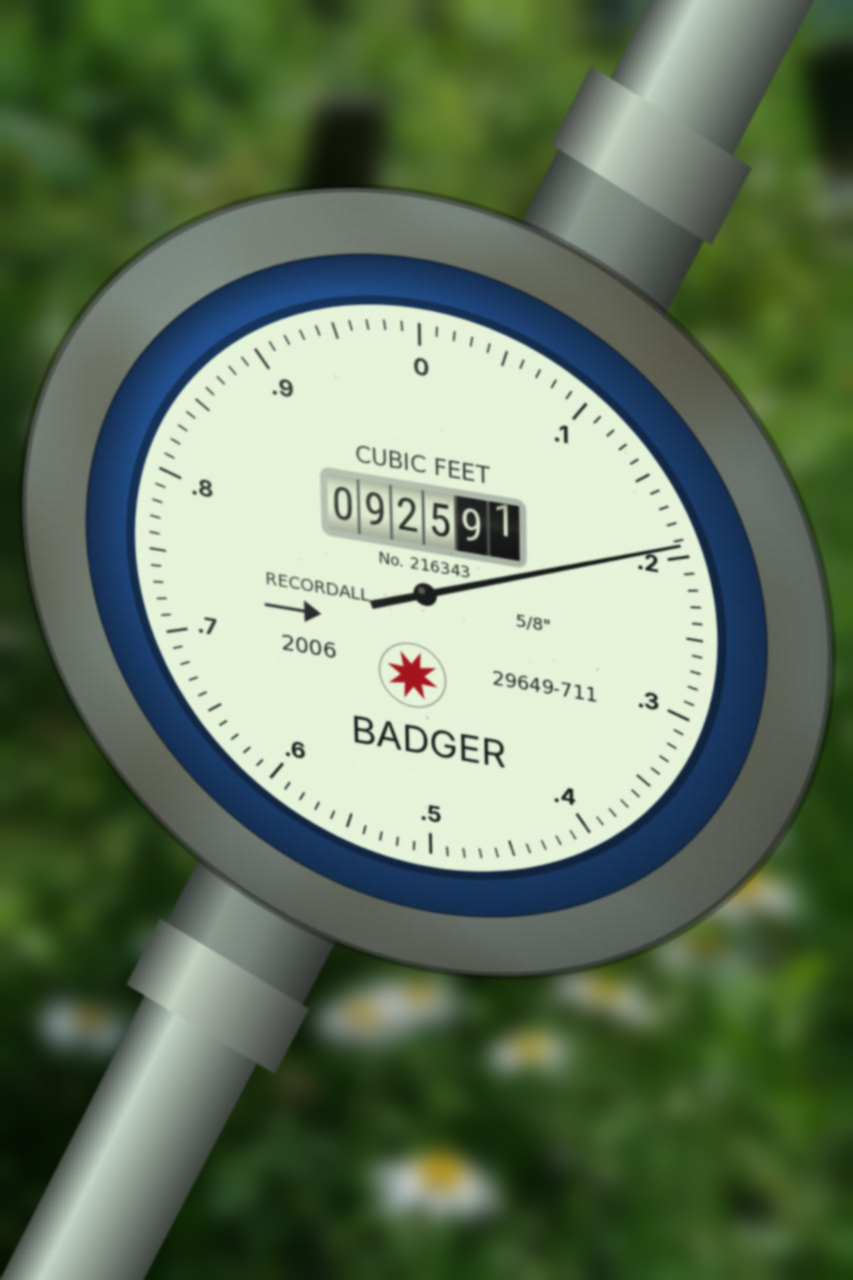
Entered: 92591.19 ft³
